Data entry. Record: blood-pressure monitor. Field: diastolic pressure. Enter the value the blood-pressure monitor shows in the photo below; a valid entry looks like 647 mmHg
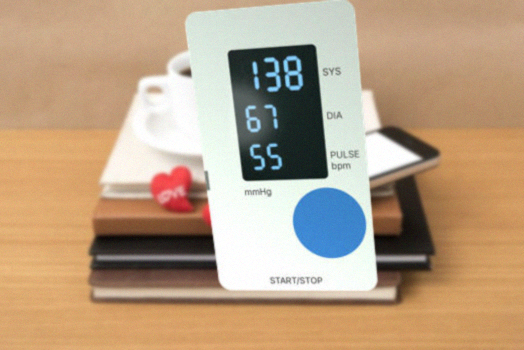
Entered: 67 mmHg
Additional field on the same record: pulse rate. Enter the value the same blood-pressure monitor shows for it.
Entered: 55 bpm
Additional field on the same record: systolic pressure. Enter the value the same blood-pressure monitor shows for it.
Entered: 138 mmHg
